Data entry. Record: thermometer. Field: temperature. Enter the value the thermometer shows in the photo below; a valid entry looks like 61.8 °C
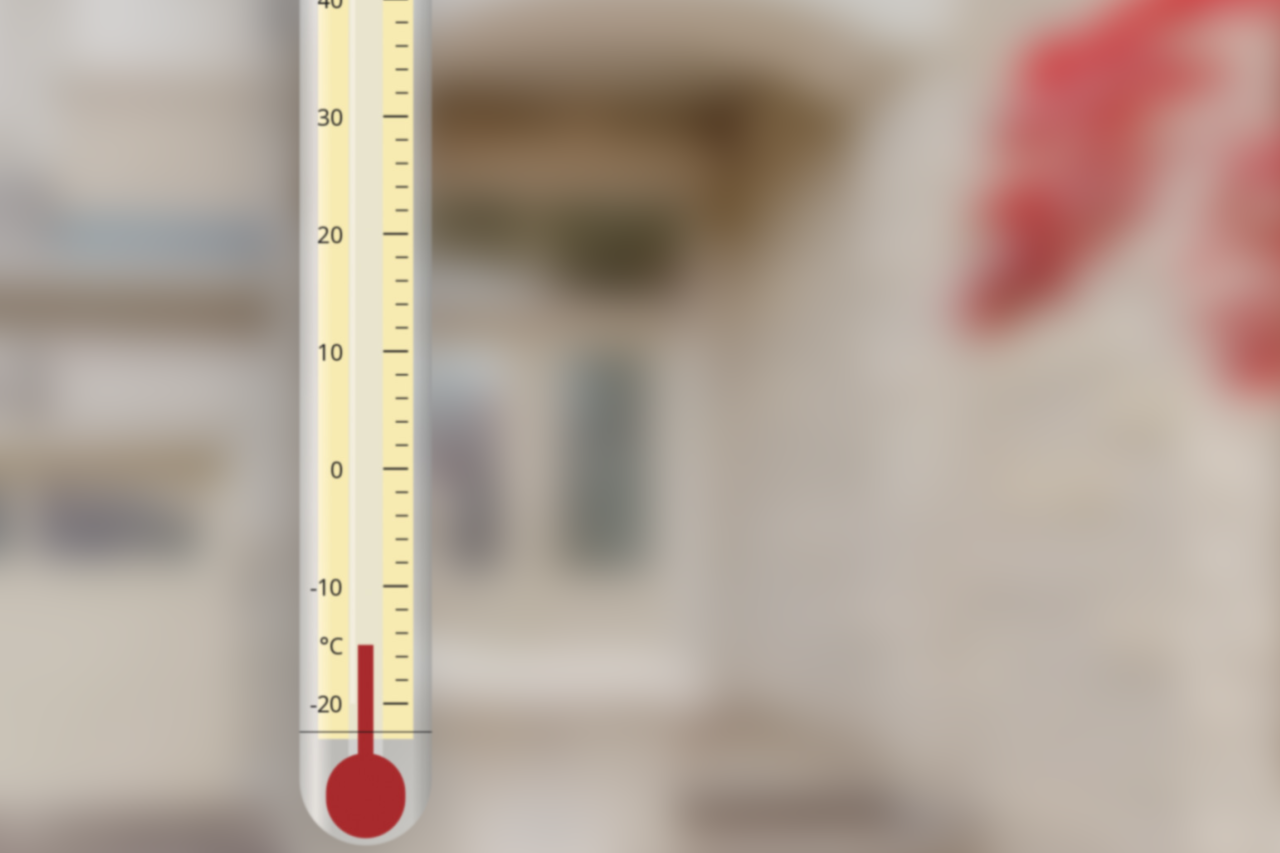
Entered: -15 °C
